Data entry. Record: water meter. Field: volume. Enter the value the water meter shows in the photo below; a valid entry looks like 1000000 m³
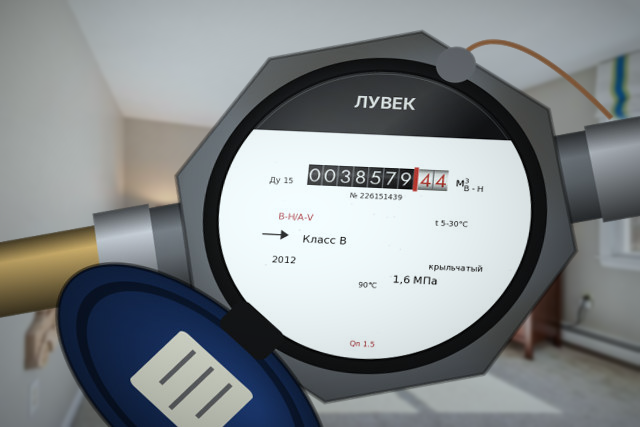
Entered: 38579.44 m³
